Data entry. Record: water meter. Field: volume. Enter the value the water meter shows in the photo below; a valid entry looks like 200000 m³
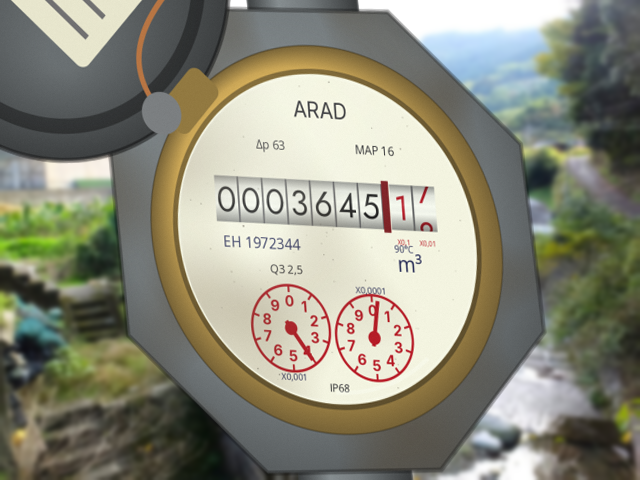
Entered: 3645.1740 m³
